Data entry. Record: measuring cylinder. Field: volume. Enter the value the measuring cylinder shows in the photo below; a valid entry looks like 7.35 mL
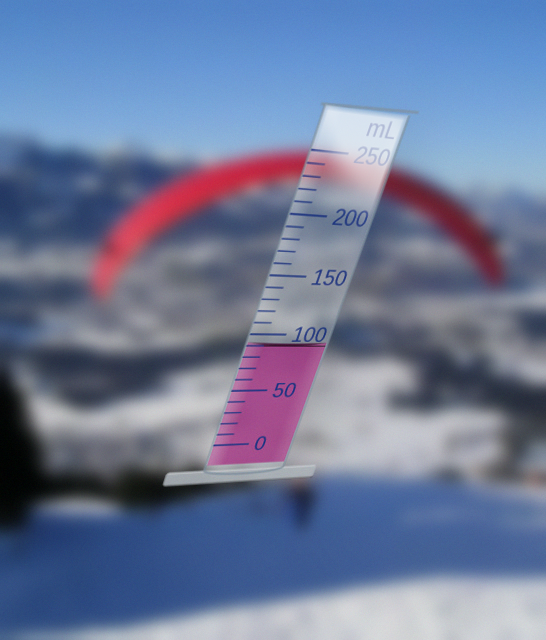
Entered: 90 mL
